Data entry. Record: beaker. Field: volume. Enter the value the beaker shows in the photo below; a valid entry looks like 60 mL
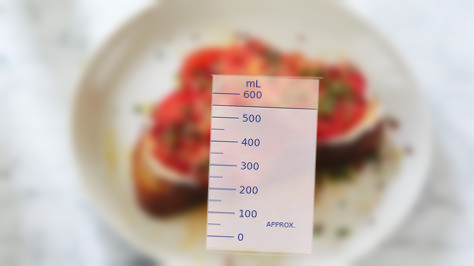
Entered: 550 mL
